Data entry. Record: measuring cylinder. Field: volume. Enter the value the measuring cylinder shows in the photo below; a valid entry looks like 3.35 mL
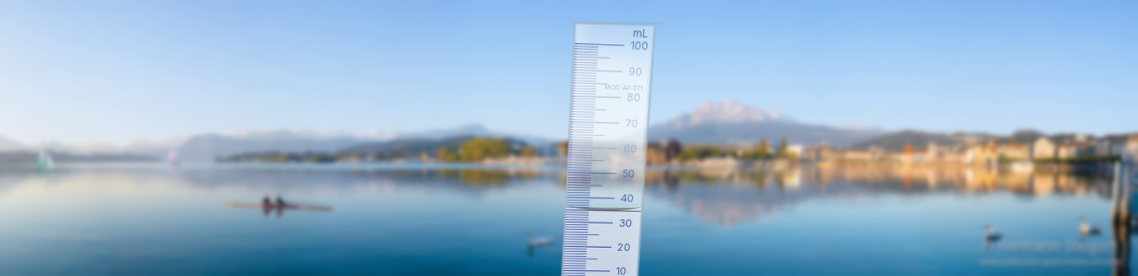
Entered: 35 mL
